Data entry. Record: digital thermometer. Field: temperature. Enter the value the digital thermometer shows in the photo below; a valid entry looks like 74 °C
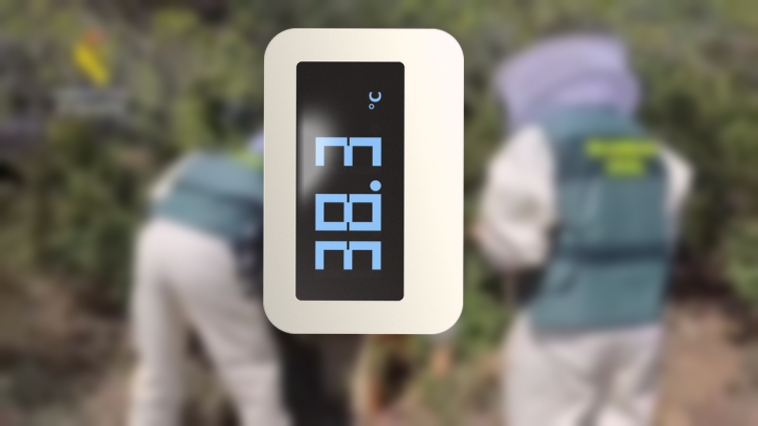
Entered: 38.3 °C
